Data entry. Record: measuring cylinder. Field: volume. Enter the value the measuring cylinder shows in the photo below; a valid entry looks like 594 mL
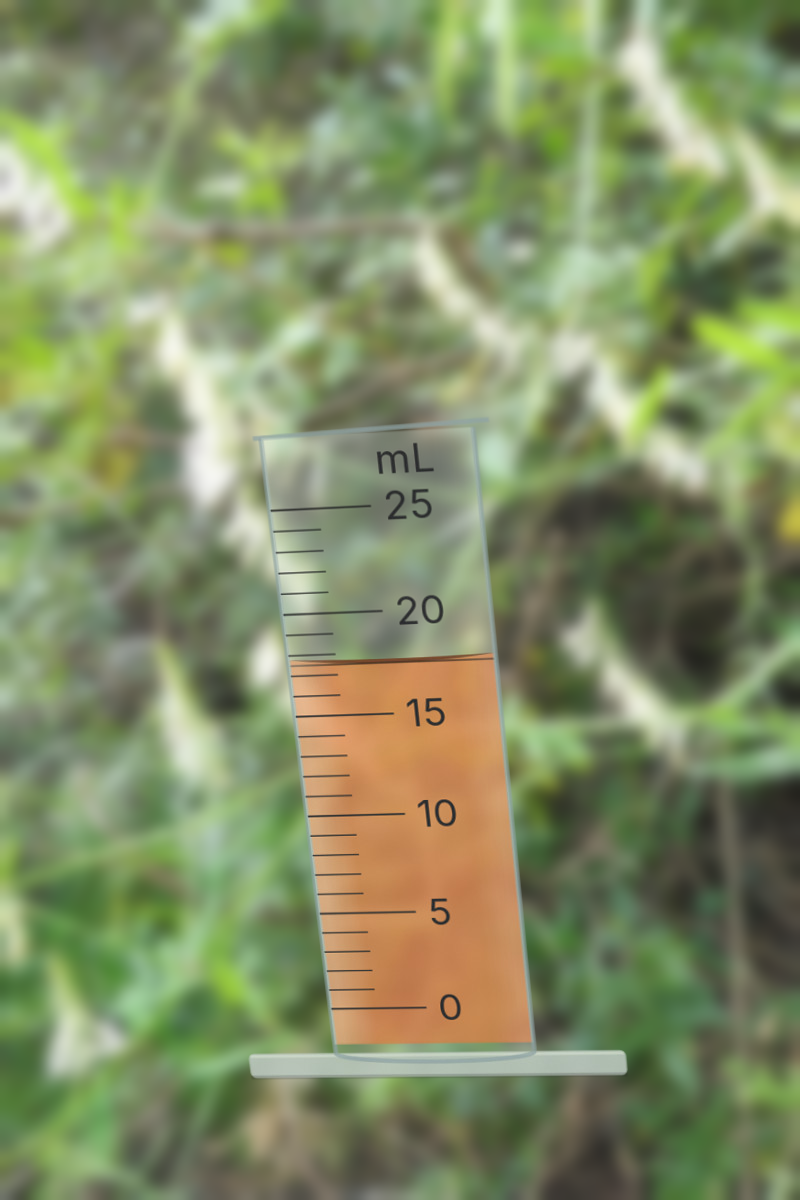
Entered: 17.5 mL
